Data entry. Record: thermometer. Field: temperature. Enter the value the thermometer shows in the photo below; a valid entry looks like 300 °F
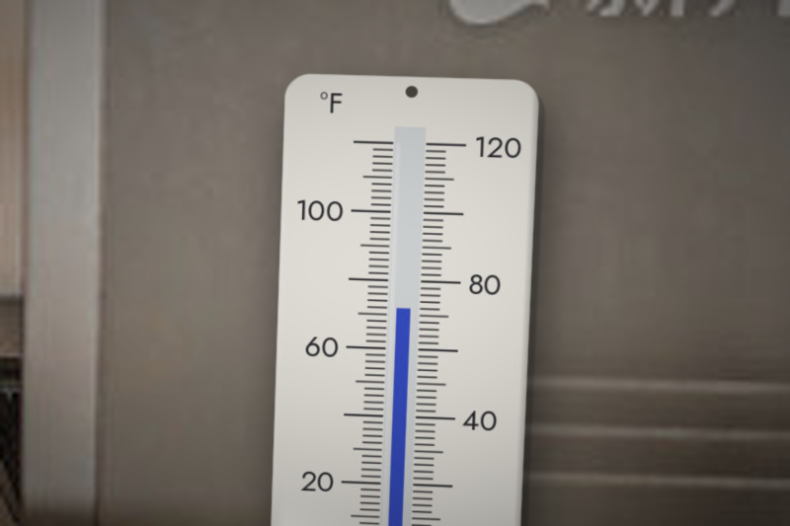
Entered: 72 °F
